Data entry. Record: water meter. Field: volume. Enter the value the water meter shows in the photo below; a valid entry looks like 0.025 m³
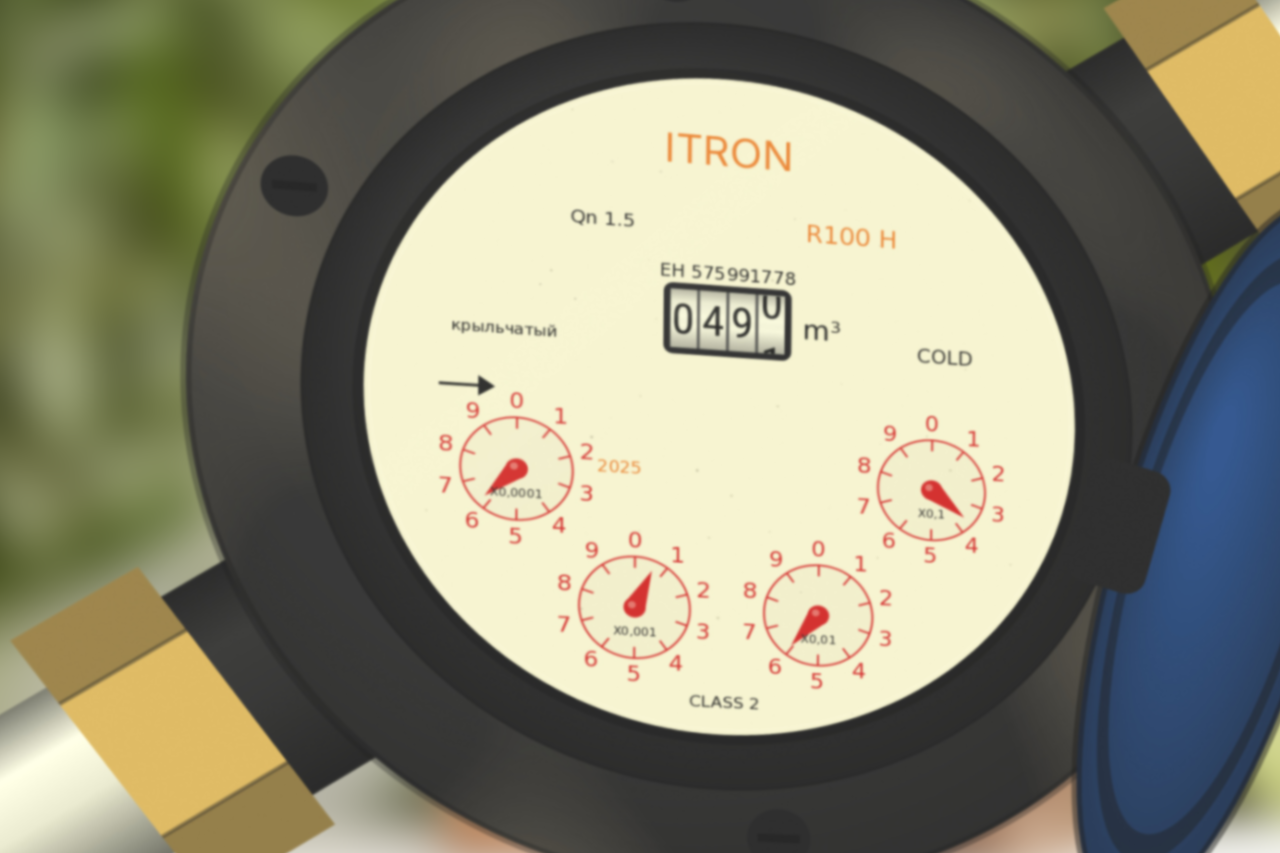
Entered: 490.3606 m³
